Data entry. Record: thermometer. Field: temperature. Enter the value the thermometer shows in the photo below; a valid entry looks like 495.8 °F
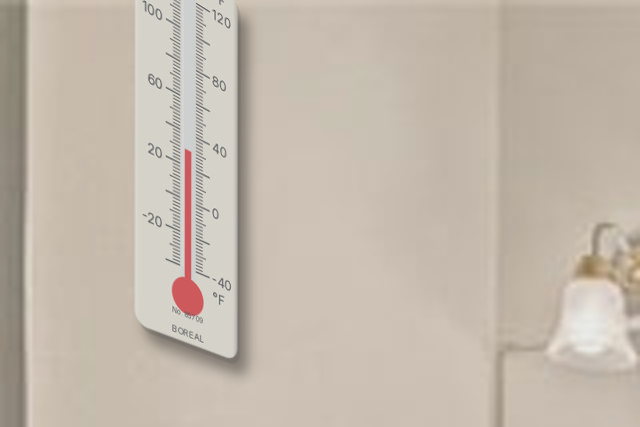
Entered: 30 °F
